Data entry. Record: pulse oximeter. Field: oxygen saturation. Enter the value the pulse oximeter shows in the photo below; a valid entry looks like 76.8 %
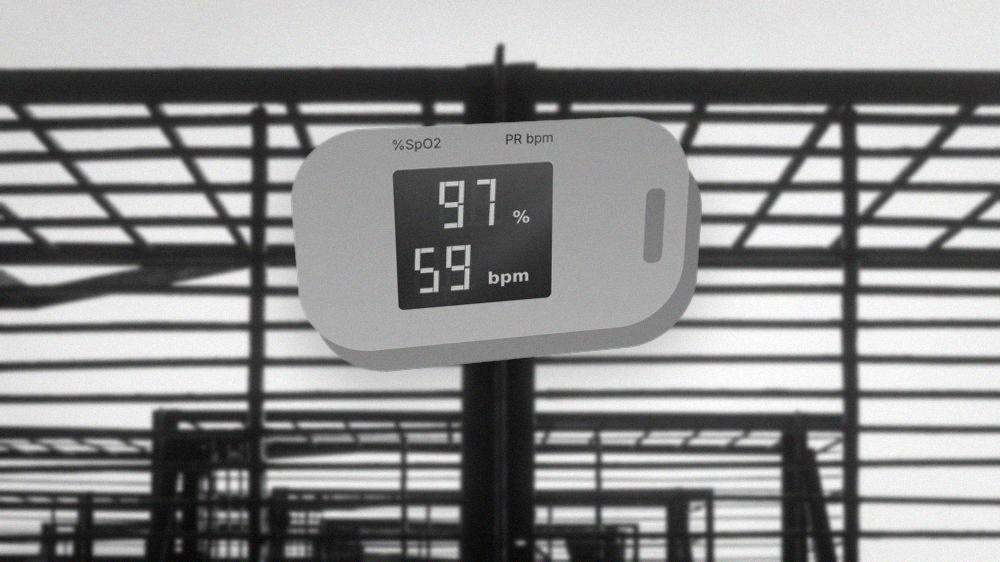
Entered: 97 %
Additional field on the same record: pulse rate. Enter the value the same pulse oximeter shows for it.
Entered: 59 bpm
